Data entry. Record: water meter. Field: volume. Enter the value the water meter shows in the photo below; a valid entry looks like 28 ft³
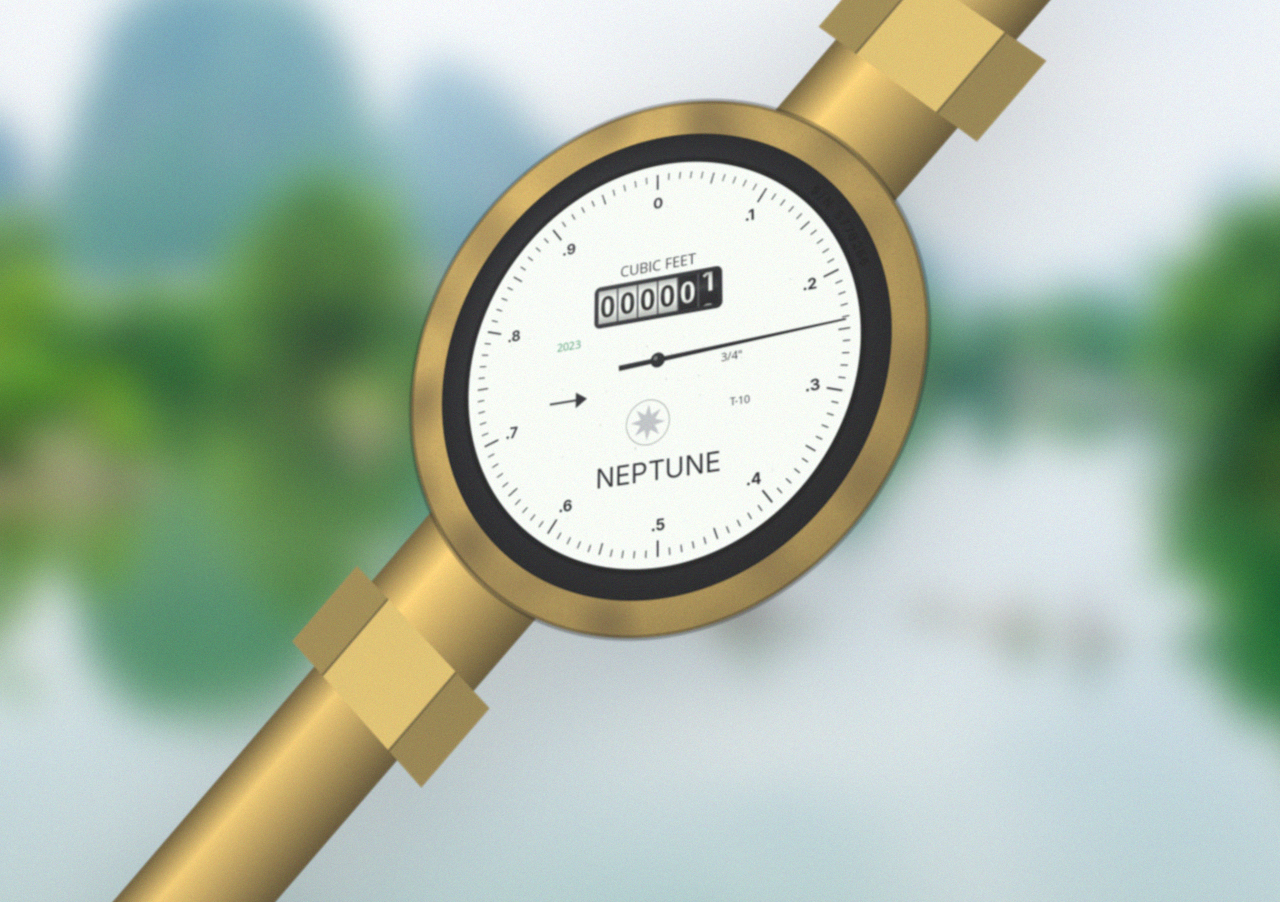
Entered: 1.24 ft³
